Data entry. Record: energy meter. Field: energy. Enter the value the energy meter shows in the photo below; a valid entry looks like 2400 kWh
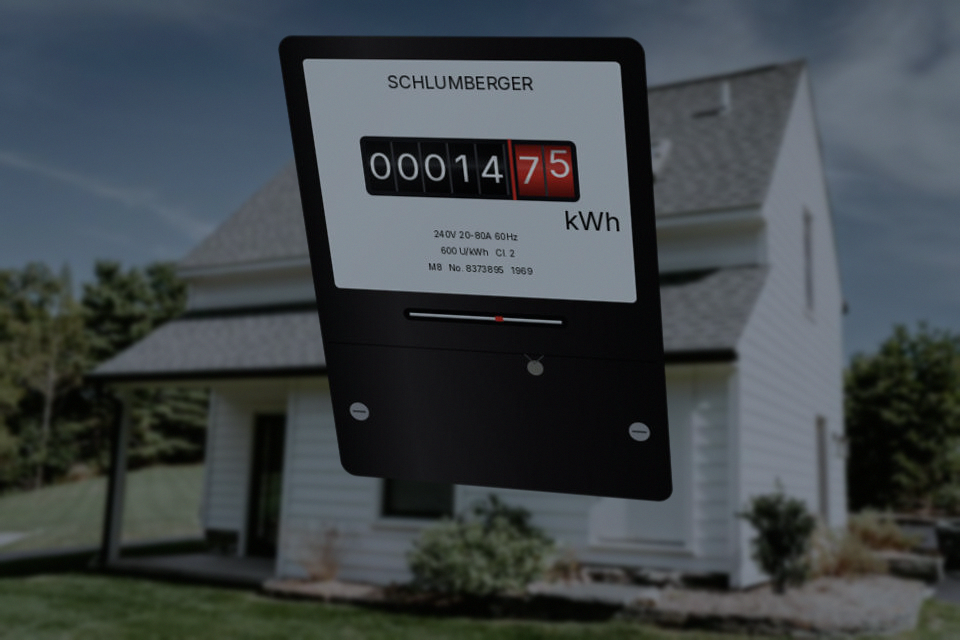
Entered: 14.75 kWh
